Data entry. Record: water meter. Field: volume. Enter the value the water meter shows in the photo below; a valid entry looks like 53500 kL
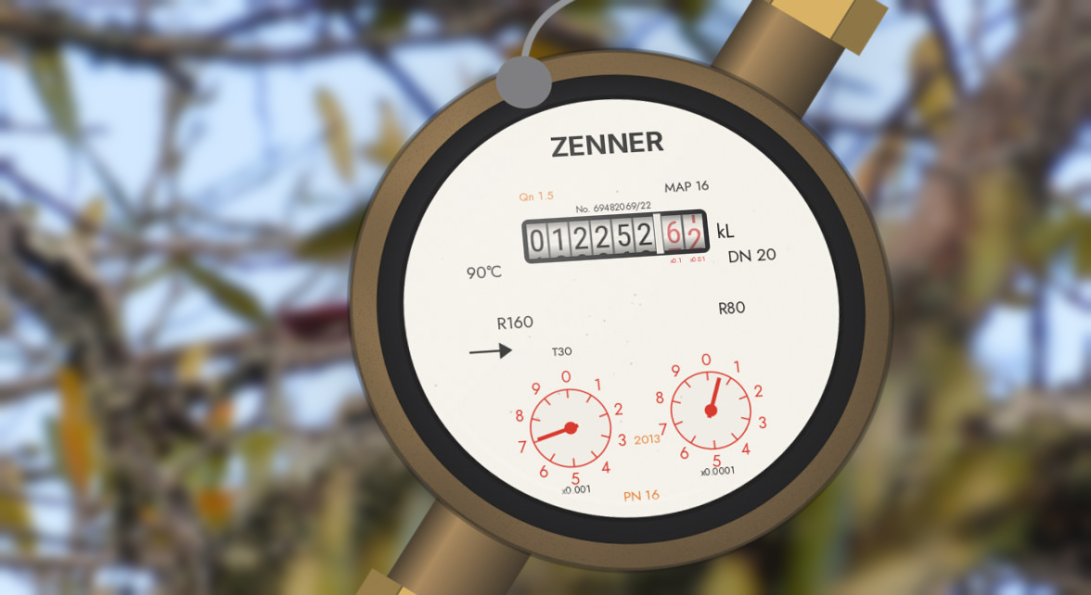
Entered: 12252.6170 kL
